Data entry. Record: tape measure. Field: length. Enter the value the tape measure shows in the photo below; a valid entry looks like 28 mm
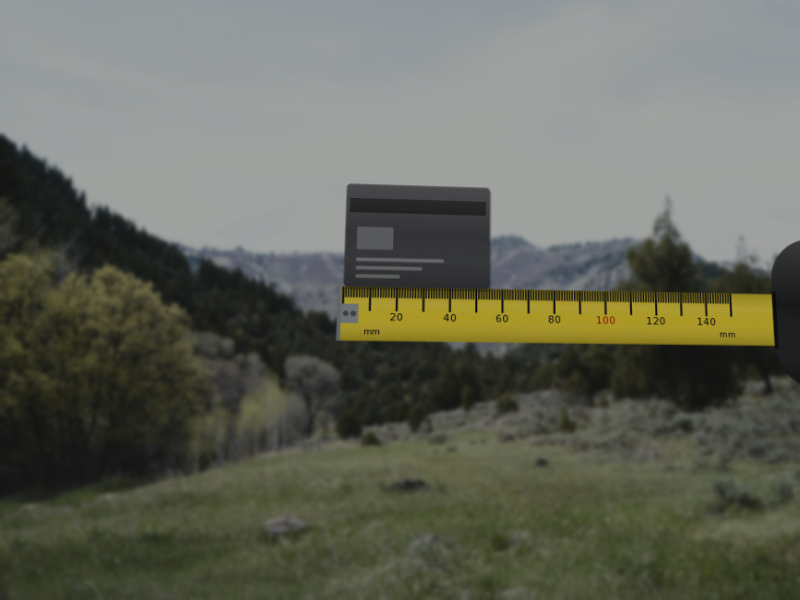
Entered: 55 mm
